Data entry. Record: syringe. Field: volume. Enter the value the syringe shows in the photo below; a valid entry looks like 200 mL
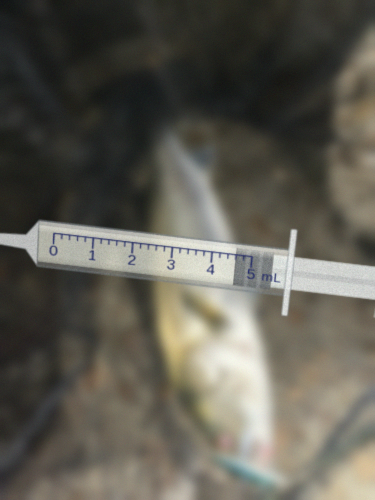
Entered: 4.6 mL
